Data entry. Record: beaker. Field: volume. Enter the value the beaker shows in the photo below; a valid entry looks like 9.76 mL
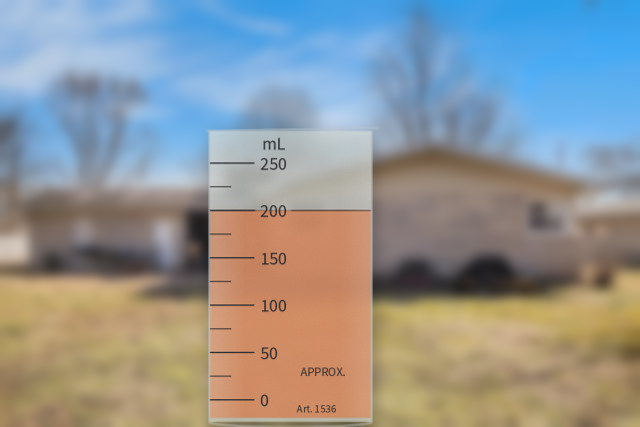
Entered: 200 mL
